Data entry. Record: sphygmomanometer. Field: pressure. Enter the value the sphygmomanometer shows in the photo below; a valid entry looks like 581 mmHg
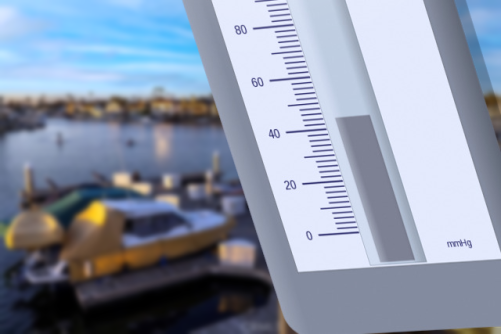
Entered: 44 mmHg
